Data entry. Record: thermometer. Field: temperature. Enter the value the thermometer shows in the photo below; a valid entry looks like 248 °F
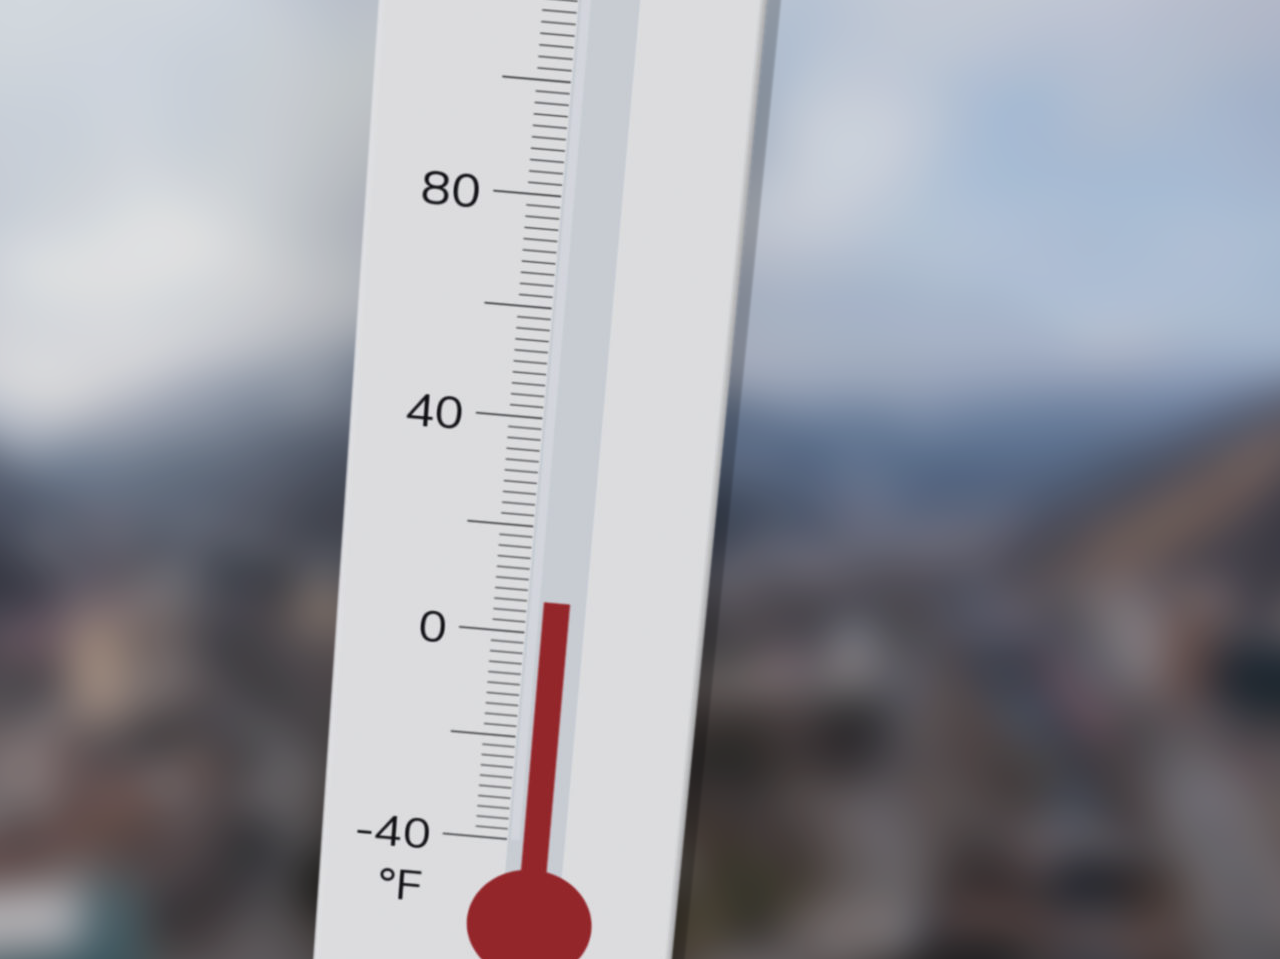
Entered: 6 °F
